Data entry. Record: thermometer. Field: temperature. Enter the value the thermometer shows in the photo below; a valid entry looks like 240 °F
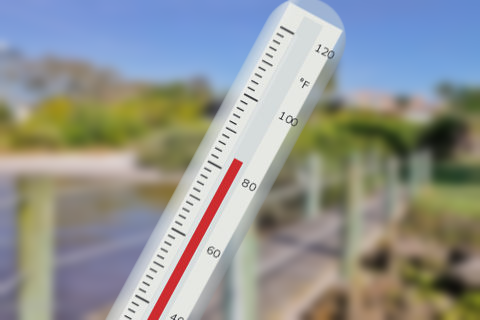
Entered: 84 °F
